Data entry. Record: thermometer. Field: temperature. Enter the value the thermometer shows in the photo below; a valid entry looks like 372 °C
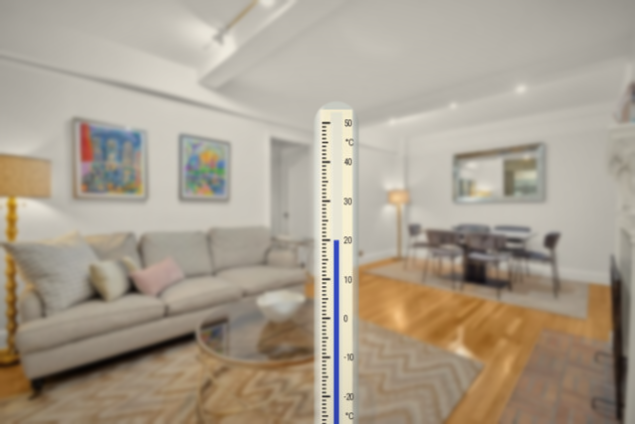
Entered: 20 °C
